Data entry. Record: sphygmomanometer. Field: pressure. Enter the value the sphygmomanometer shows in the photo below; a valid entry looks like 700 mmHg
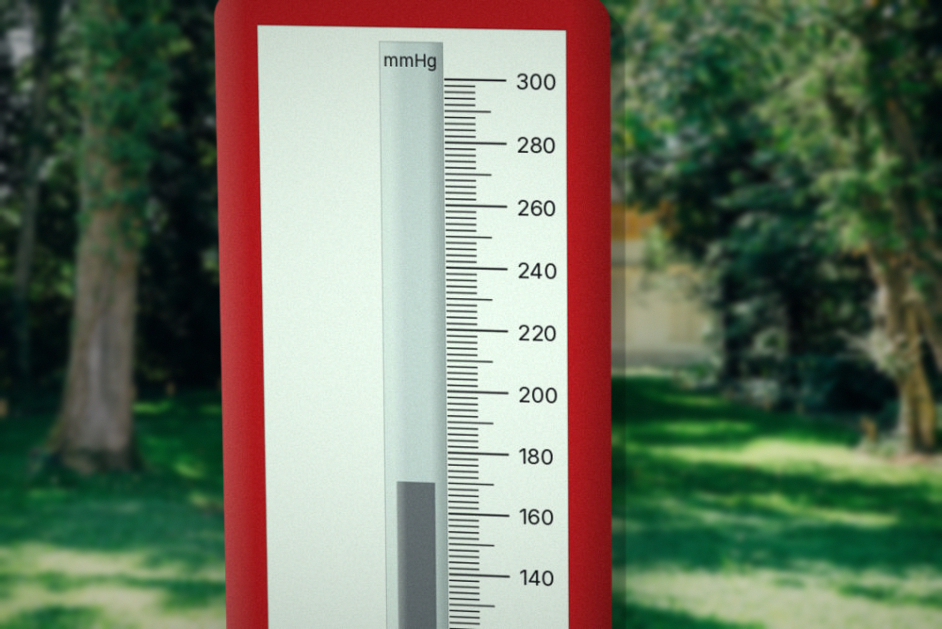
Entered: 170 mmHg
